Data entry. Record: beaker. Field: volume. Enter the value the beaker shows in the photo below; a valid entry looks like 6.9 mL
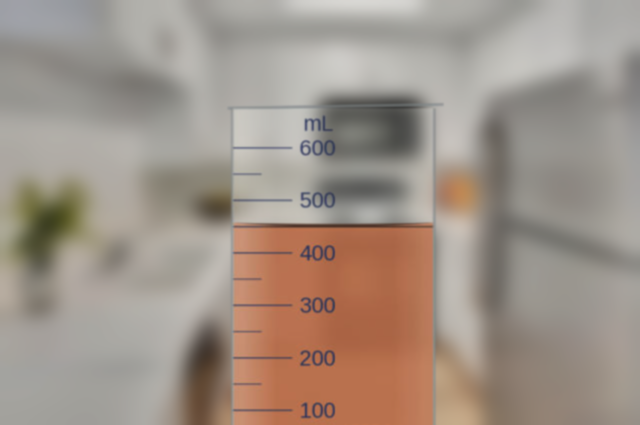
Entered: 450 mL
